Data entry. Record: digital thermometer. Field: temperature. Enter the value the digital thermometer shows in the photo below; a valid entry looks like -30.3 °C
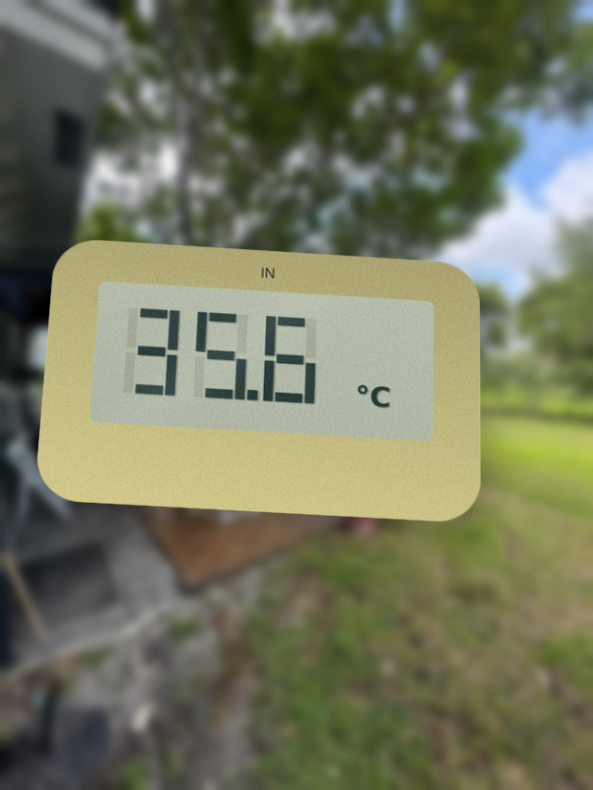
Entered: 35.6 °C
